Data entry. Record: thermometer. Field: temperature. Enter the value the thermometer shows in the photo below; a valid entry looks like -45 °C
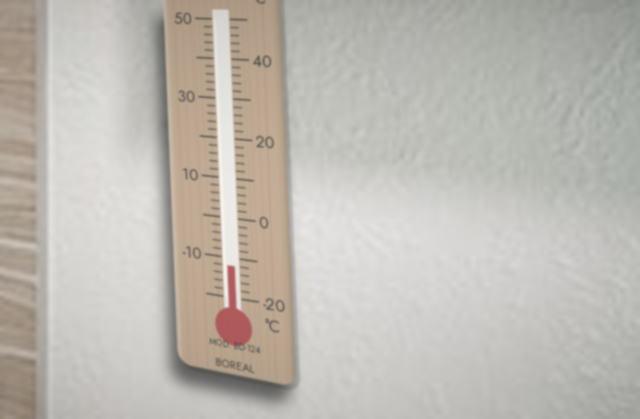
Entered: -12 °C
